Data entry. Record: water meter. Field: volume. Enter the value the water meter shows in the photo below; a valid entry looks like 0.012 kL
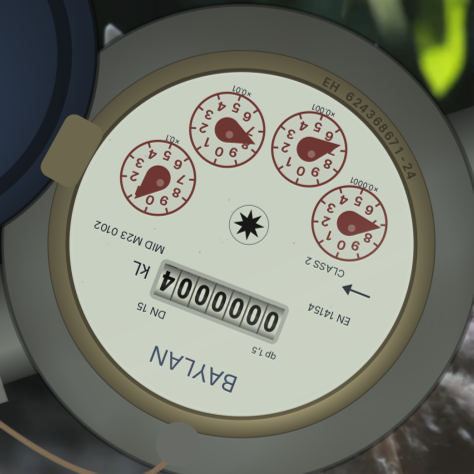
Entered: 4.0767 kL
